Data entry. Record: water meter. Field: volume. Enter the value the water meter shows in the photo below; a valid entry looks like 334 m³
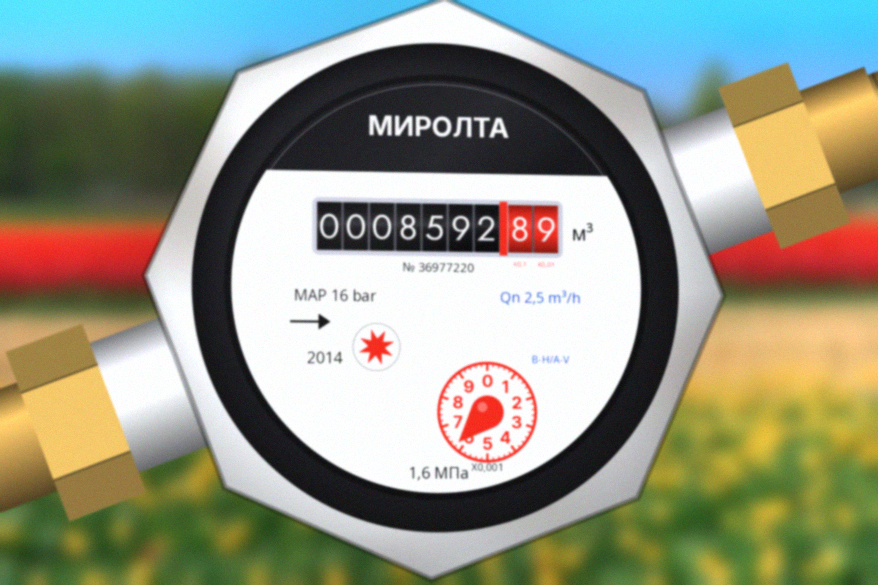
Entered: 8592.896 m³
